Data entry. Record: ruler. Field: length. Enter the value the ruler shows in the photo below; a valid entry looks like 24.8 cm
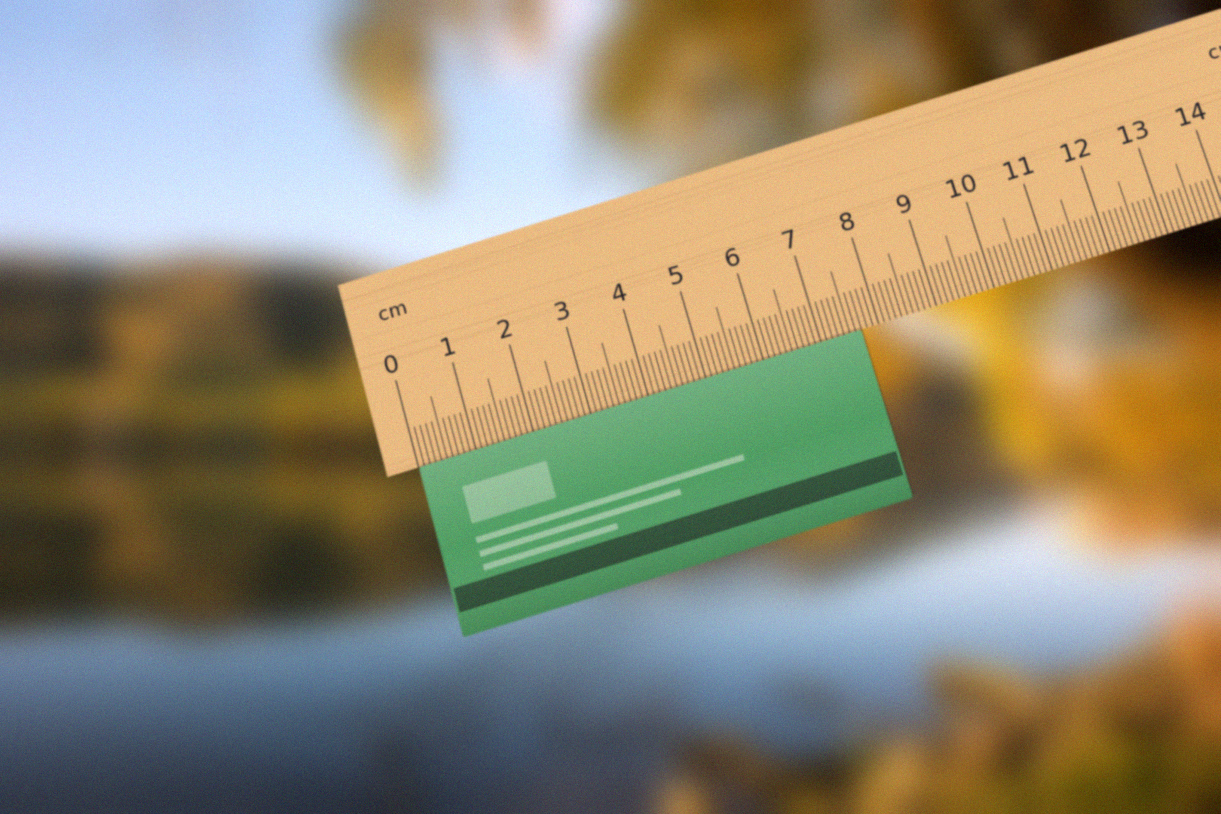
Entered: 7.7 cm
